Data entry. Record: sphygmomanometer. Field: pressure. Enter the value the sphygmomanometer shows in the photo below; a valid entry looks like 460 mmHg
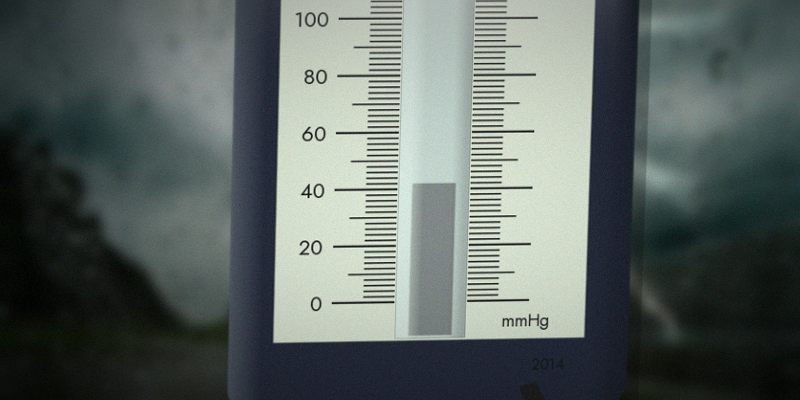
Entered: 42 mmHg
